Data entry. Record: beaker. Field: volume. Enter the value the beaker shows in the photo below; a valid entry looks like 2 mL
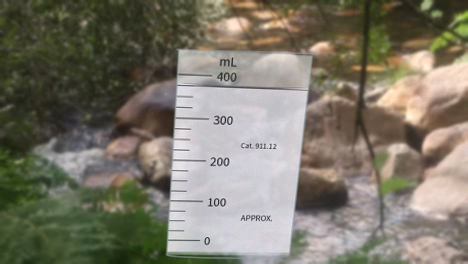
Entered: 375 mL
